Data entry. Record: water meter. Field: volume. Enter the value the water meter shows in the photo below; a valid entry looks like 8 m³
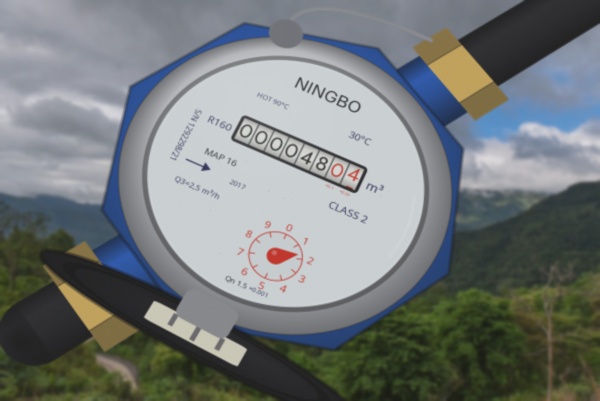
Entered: 48.041 m³
